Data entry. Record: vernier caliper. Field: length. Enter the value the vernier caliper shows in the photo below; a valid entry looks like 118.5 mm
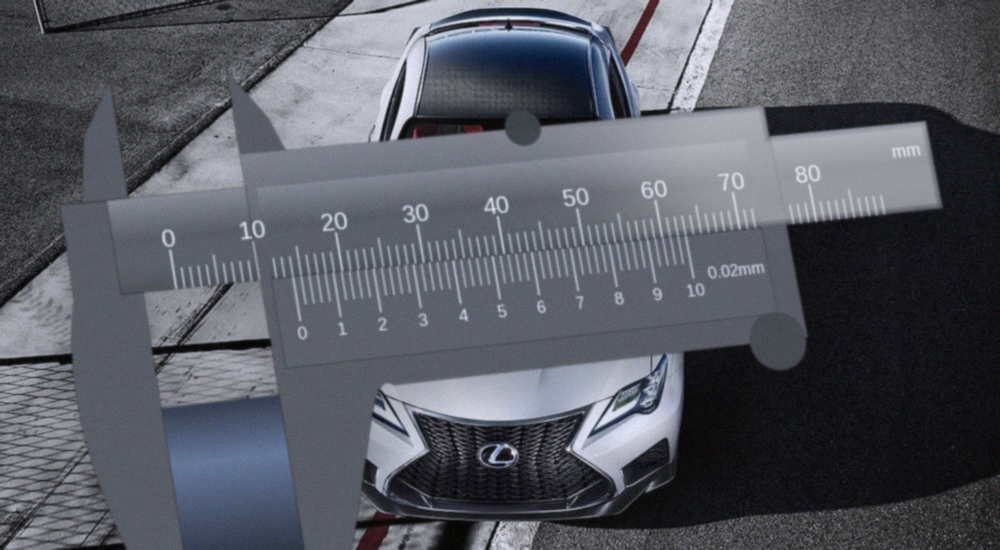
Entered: 14.0 mm
